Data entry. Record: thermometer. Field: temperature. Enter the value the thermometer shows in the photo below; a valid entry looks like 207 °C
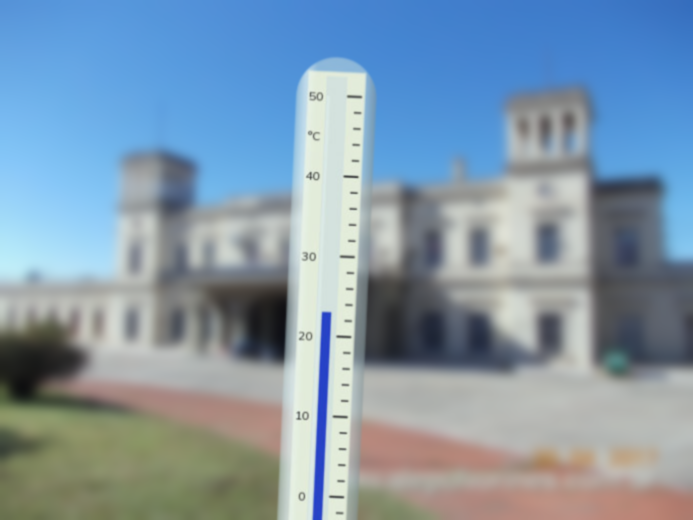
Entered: 23 °C
